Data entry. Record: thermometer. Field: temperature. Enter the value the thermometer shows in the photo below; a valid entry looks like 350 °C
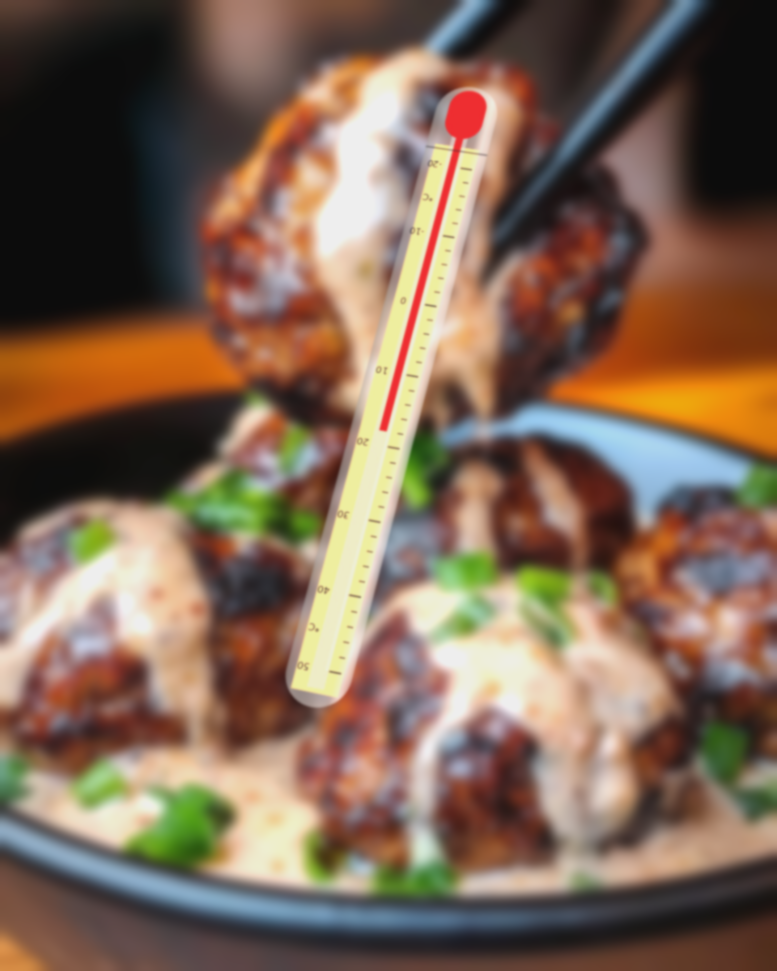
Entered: 18 °C
